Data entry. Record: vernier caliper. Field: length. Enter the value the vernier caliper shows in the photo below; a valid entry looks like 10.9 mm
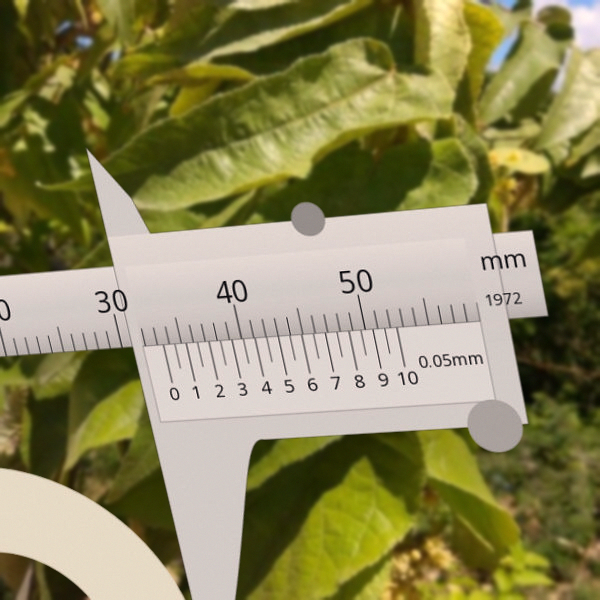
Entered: 33.5 mm
